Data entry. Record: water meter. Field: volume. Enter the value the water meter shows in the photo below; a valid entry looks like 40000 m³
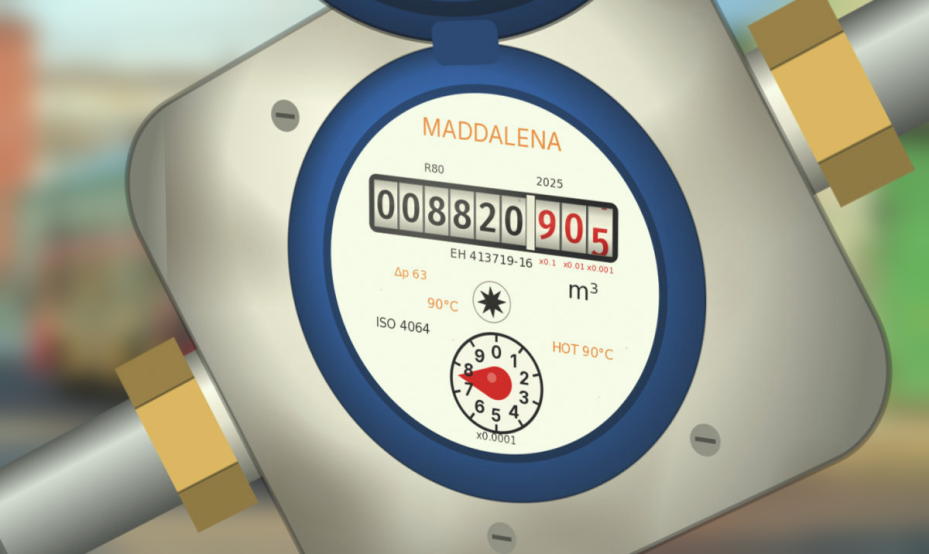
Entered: 8820.9047 m³
